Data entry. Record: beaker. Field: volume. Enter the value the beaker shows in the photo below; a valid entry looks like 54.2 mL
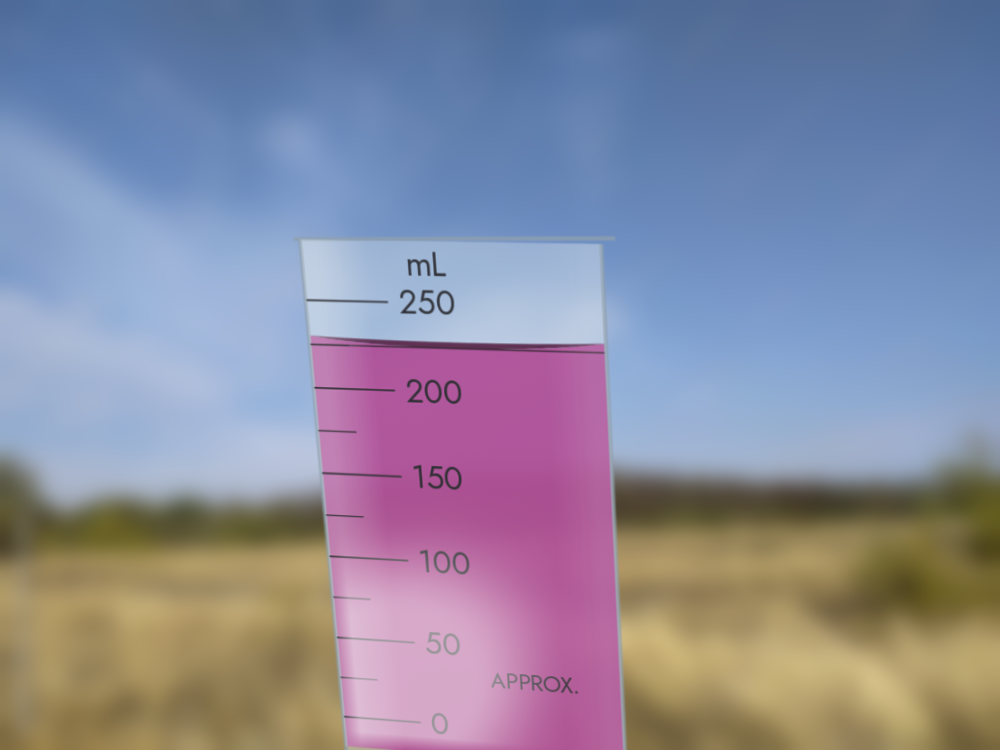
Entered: 225 mL
